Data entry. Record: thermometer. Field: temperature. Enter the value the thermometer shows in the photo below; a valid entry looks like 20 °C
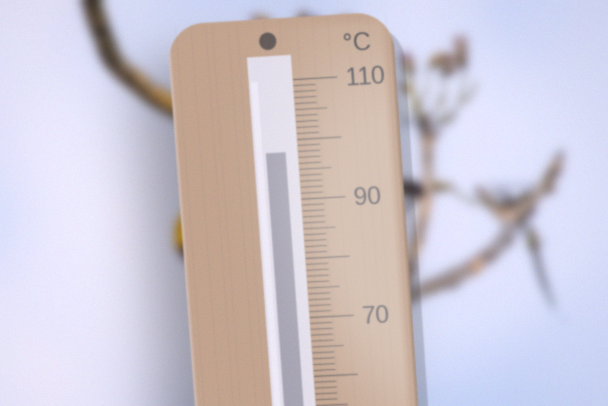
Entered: 98 °C
